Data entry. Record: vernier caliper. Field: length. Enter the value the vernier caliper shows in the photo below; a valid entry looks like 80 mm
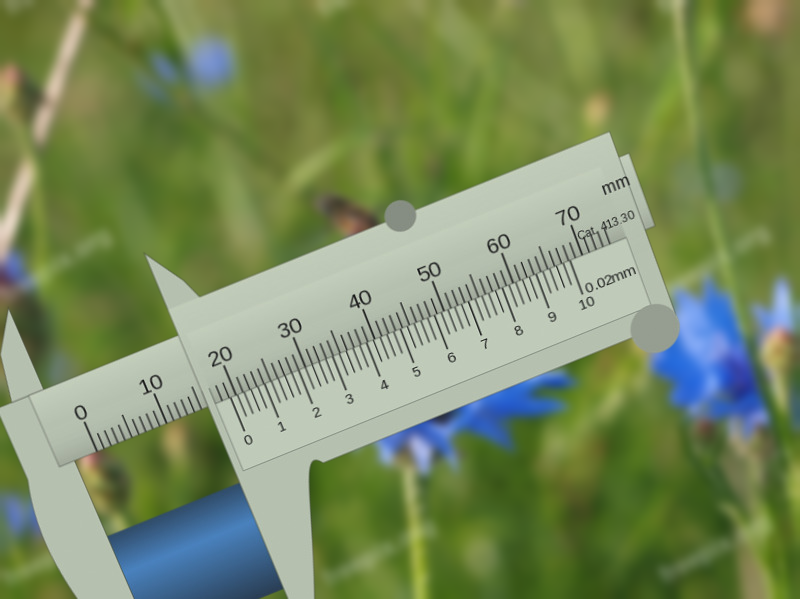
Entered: 19.2 mm
